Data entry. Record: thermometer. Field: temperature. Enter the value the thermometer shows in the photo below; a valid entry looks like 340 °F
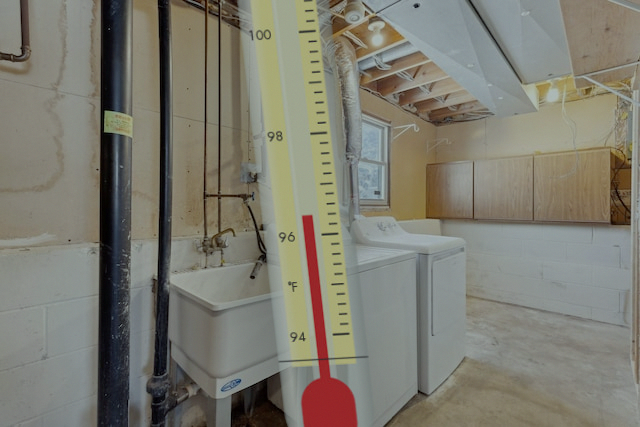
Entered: 96.4 °F
